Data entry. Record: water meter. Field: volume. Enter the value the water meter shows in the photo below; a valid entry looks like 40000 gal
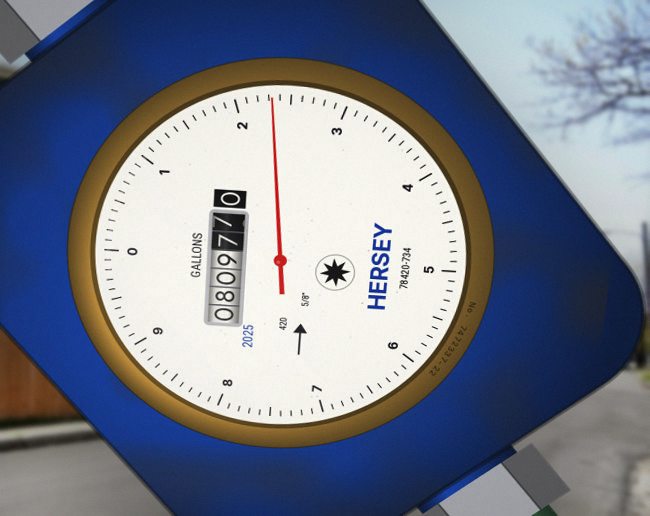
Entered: 809772.3 gal
